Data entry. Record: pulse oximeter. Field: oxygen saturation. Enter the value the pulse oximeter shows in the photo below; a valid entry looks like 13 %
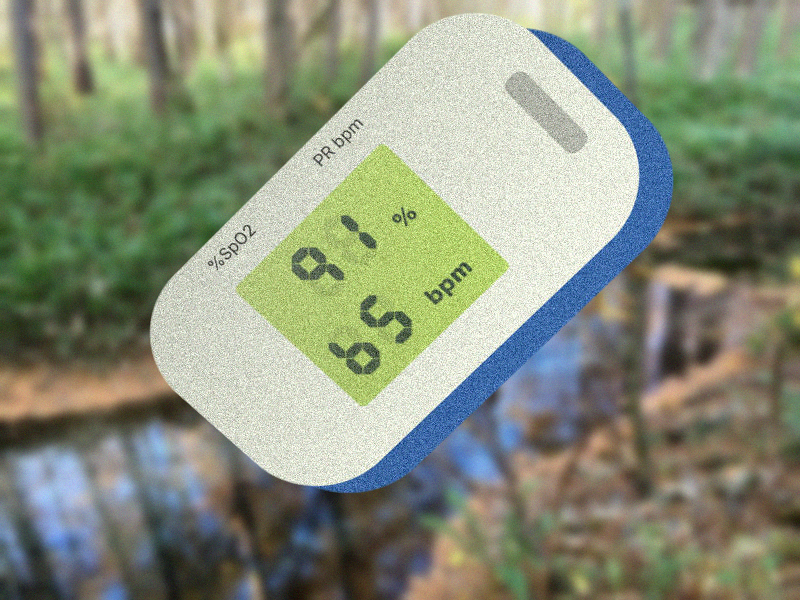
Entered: 91 %
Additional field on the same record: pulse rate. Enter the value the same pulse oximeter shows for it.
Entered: 65 bpm
